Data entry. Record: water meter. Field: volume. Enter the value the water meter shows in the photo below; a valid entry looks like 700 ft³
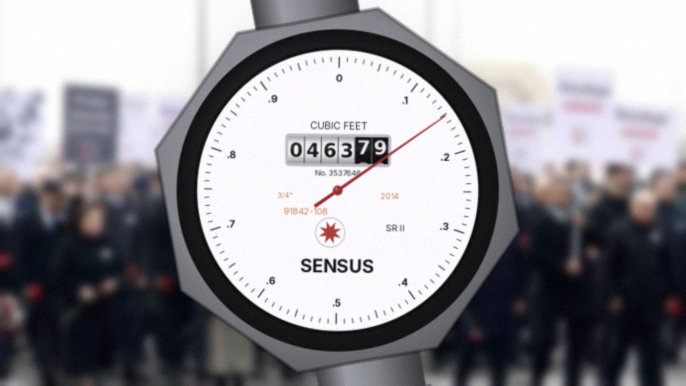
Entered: 46379.15 ft³
